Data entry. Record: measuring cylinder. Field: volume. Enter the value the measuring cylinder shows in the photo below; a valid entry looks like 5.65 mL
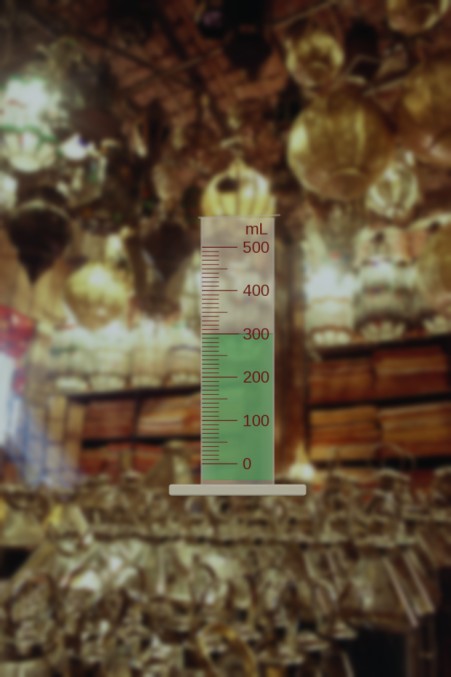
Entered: 300 mL
